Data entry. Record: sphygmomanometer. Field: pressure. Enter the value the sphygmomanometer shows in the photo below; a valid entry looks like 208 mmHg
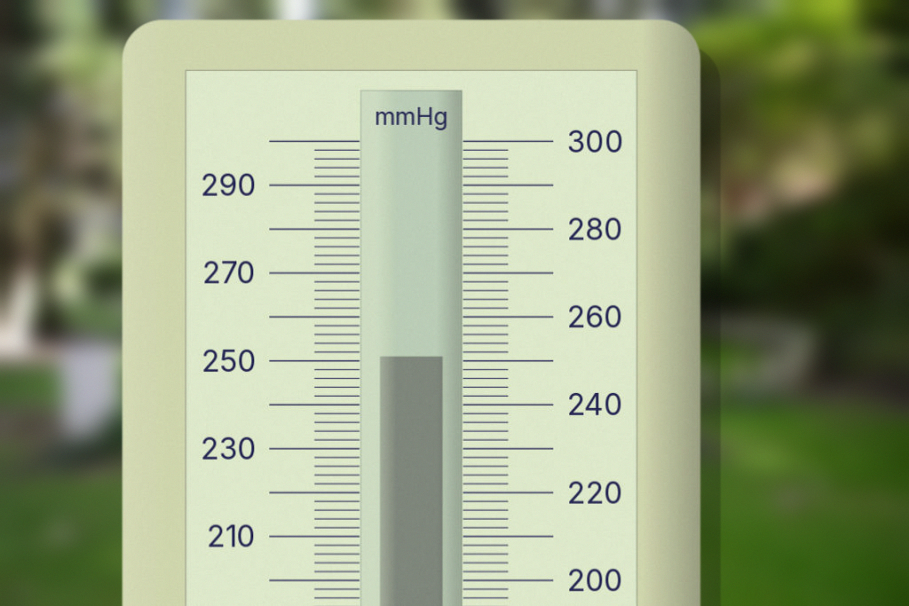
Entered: 251 mmHg
